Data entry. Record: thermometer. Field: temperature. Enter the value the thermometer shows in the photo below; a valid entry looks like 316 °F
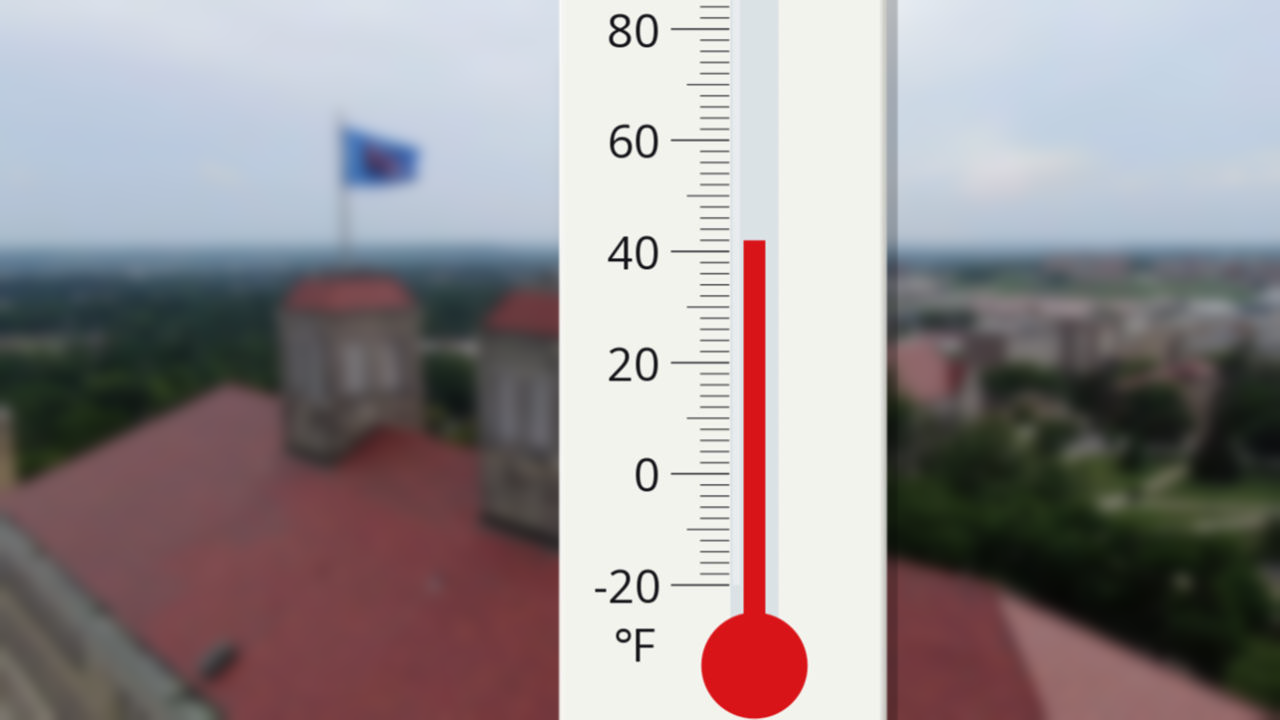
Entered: 42 °F
